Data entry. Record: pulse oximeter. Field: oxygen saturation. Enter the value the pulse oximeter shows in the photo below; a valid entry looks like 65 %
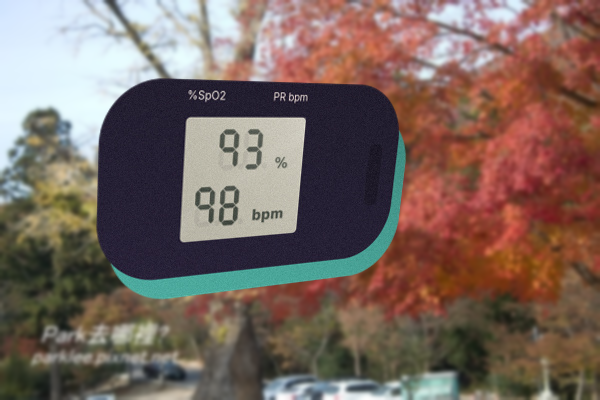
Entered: 93 %
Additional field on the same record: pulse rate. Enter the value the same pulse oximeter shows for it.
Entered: 98 bpm
